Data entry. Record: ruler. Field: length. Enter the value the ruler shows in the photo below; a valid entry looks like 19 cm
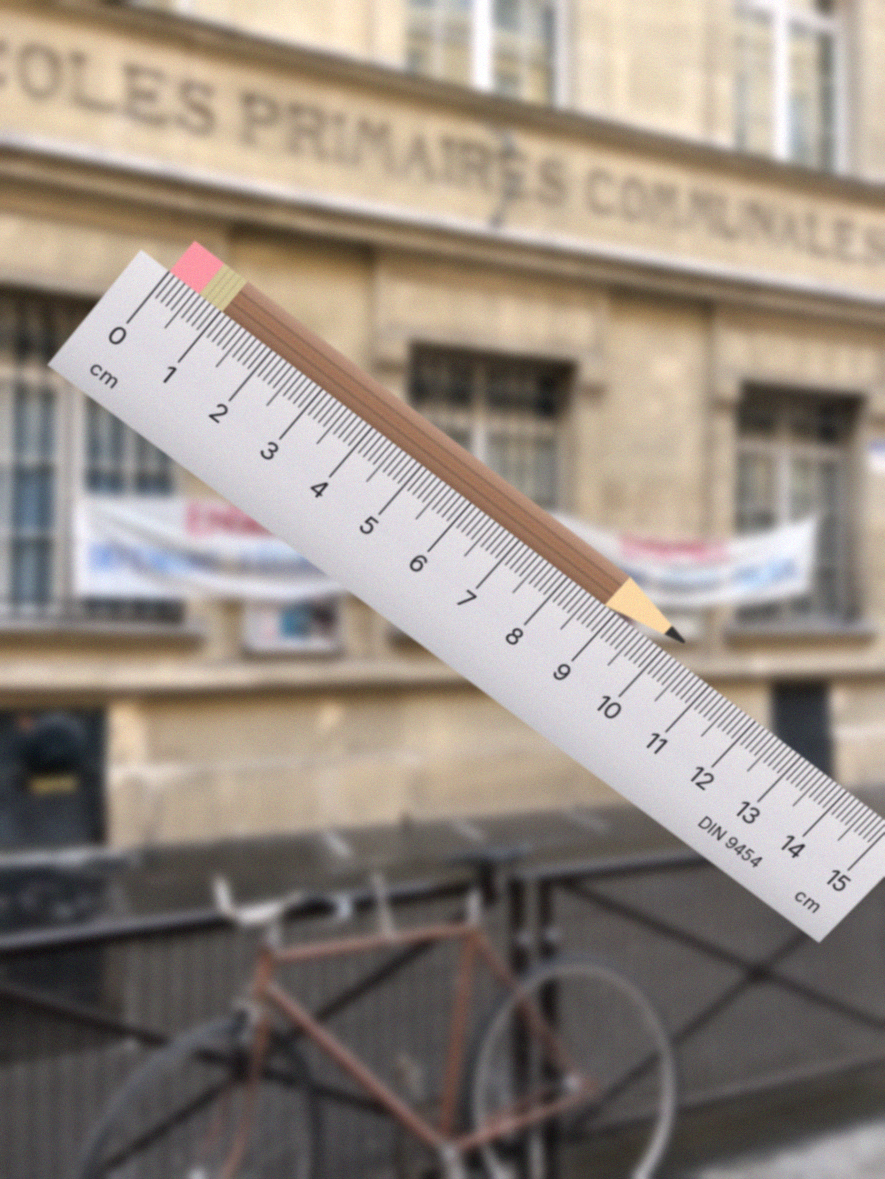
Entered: 10.2 cm
